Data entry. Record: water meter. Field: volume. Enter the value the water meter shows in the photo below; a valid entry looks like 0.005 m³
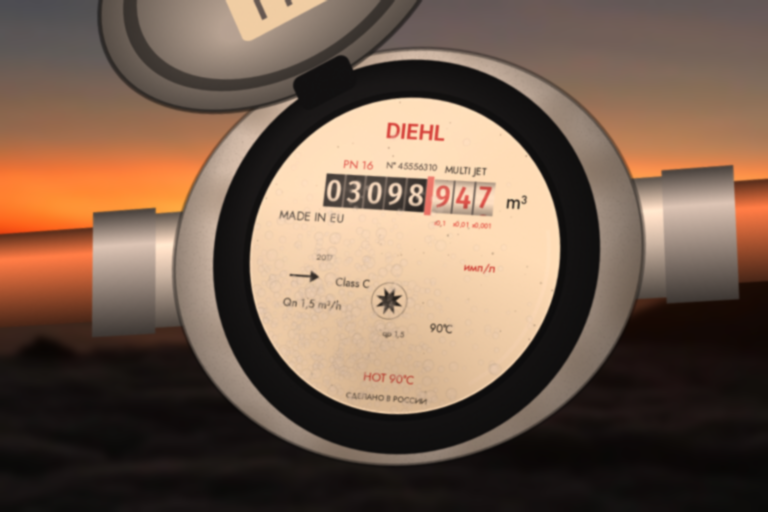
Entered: 3098.947 m³
